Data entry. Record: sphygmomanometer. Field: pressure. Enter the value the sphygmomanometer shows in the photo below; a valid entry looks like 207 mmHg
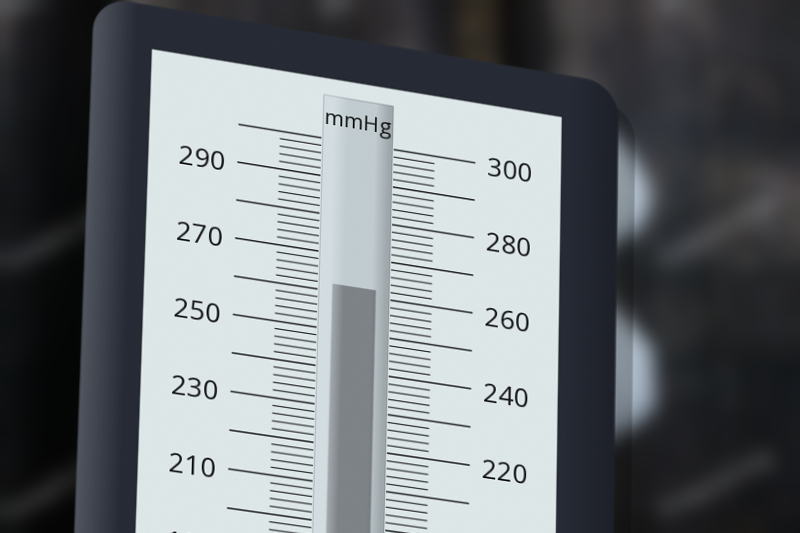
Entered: 262 mmHg
